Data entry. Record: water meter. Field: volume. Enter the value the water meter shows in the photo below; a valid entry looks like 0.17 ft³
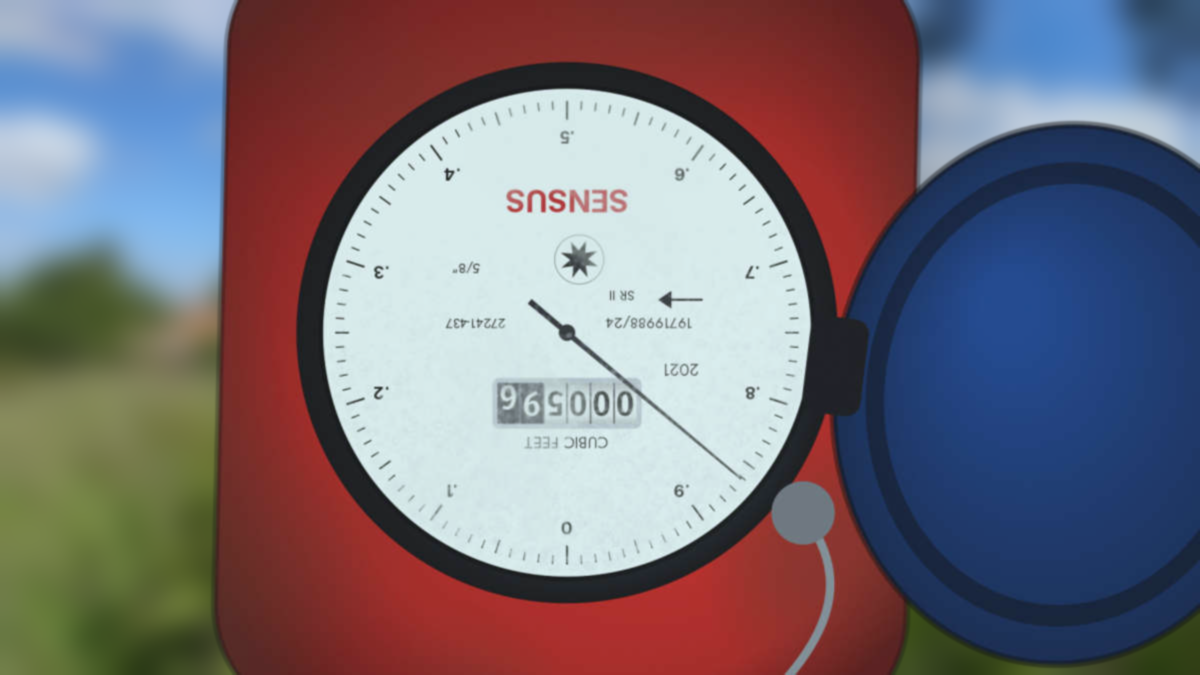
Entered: 595.86 ft³
